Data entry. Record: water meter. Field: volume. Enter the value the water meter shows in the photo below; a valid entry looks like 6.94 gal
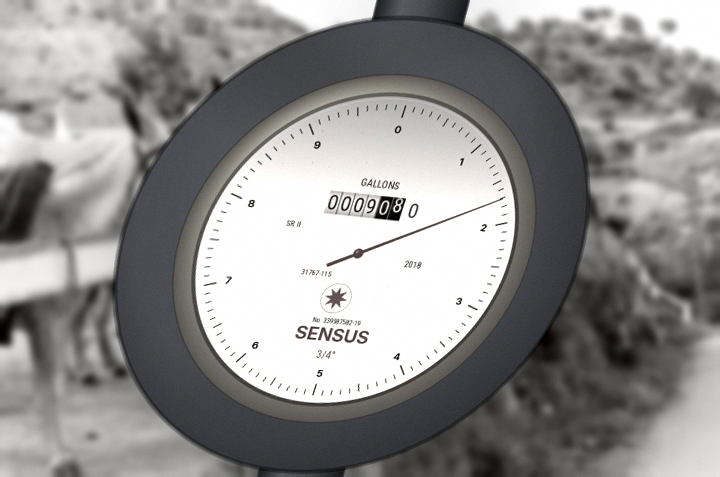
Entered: 9081.7 gal
